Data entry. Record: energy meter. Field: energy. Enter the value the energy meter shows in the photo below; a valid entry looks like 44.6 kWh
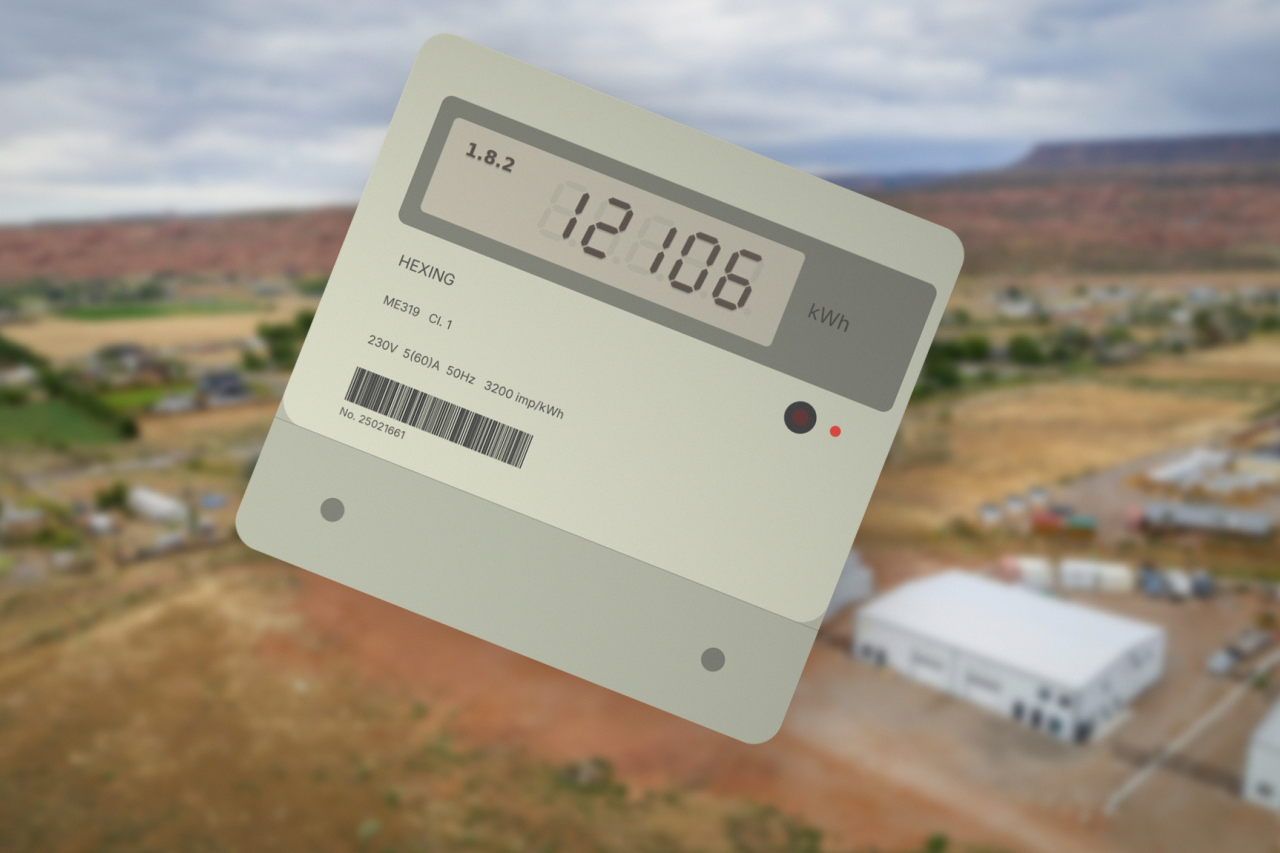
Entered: 12106 kWh
